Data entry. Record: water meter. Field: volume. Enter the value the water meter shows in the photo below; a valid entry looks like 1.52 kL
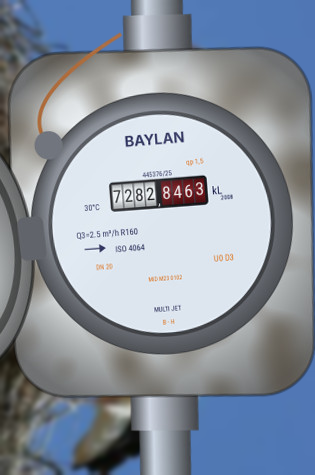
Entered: 7282.8463 kL
